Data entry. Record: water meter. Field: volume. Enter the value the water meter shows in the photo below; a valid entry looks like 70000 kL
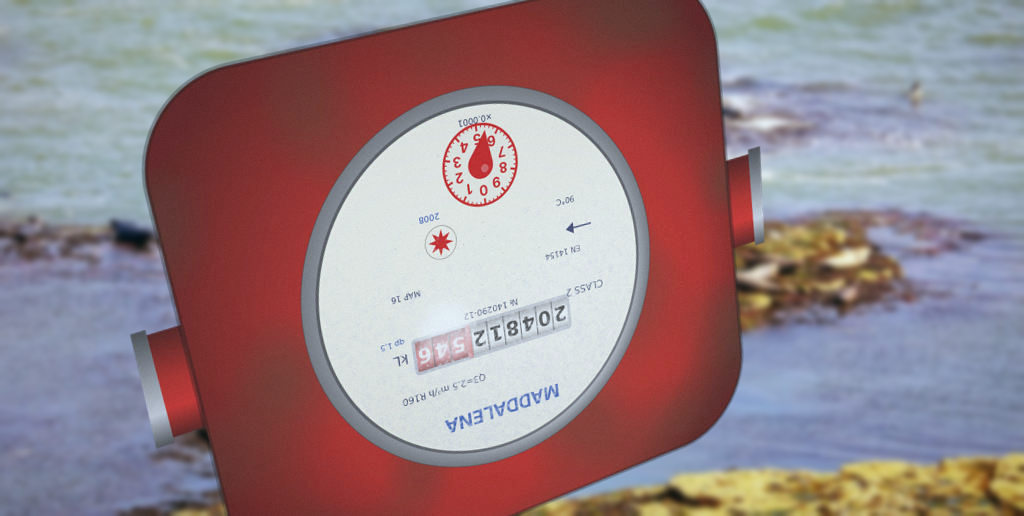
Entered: 204812.5465 kL
